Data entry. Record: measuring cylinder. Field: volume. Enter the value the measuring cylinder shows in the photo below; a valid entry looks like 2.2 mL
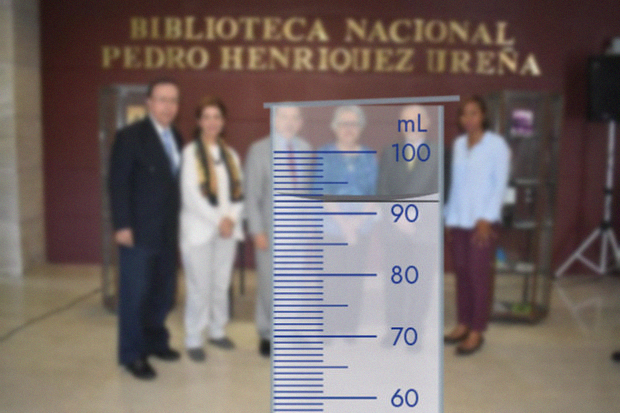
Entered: 92 mL
